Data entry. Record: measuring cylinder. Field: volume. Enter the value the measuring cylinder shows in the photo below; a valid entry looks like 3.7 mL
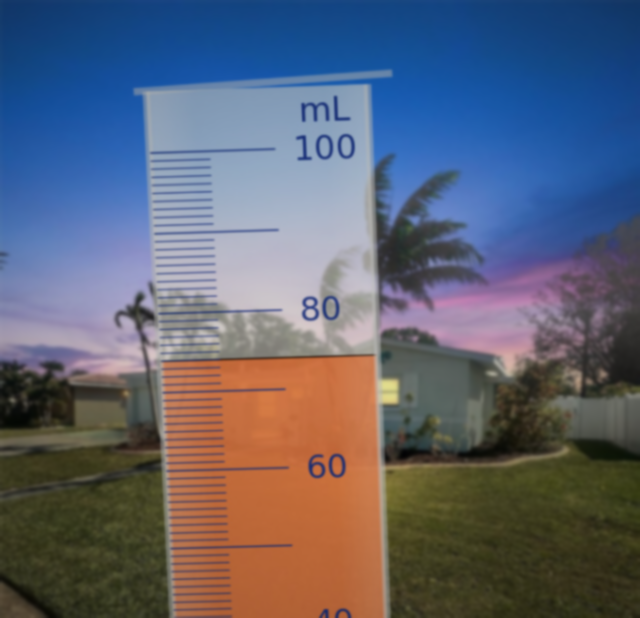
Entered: 74 mL
